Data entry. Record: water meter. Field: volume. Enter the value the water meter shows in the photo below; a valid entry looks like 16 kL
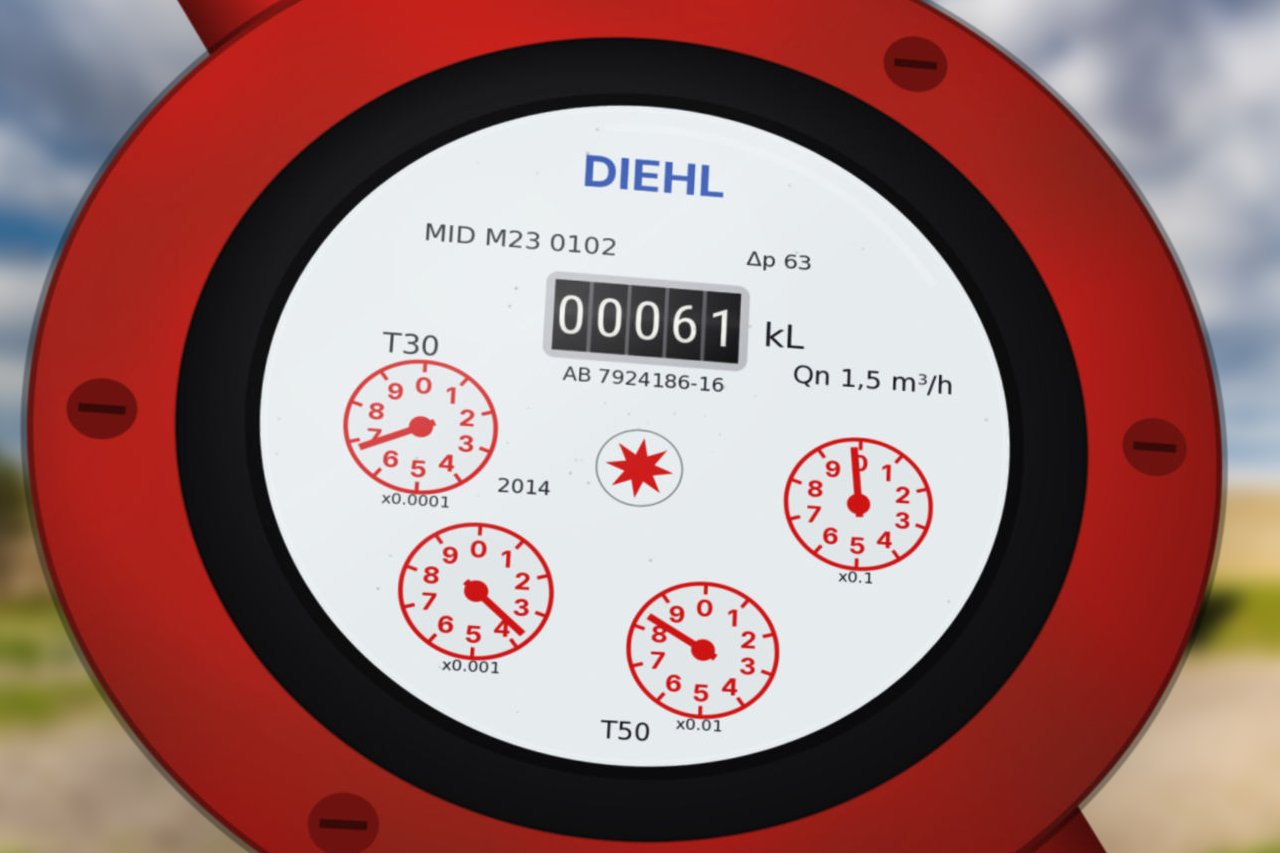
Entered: 60.9836 kL
